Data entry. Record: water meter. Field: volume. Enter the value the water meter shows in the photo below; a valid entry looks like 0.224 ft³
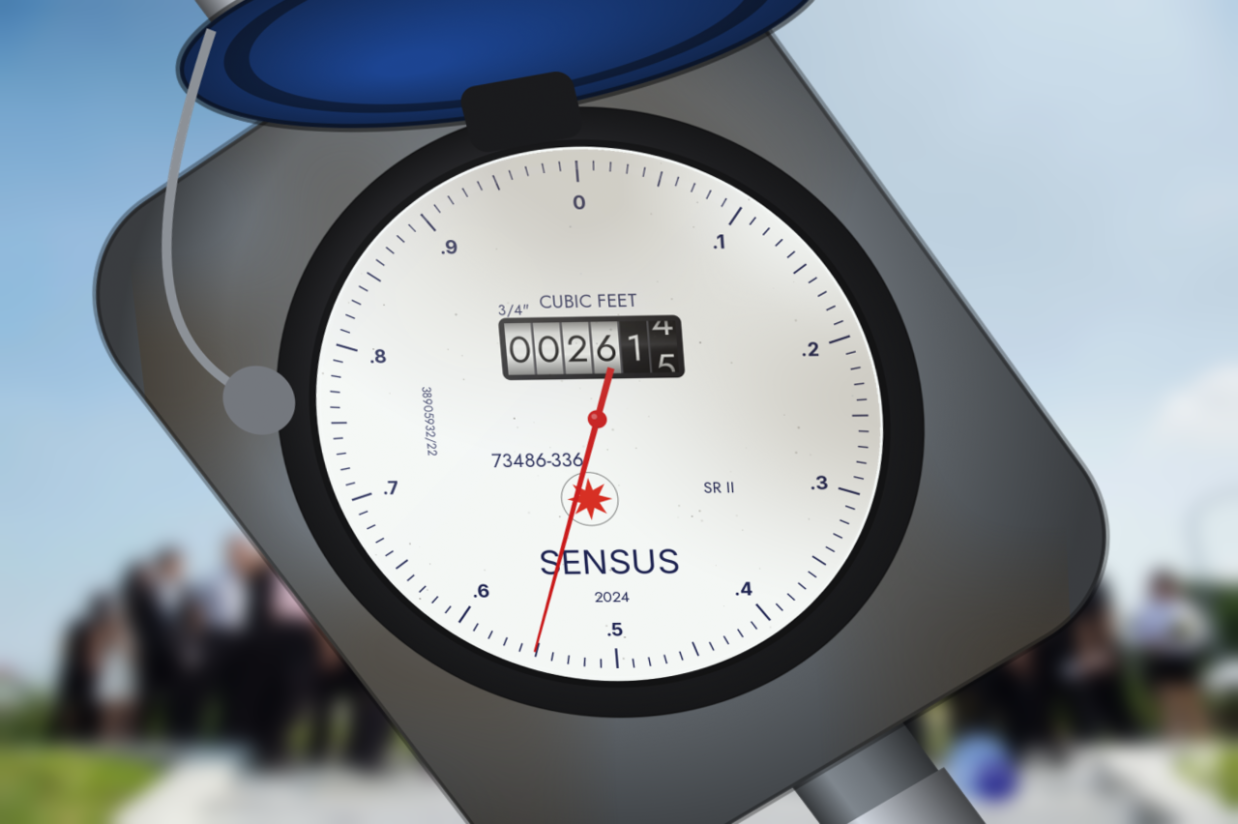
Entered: 2614.55 ft³
